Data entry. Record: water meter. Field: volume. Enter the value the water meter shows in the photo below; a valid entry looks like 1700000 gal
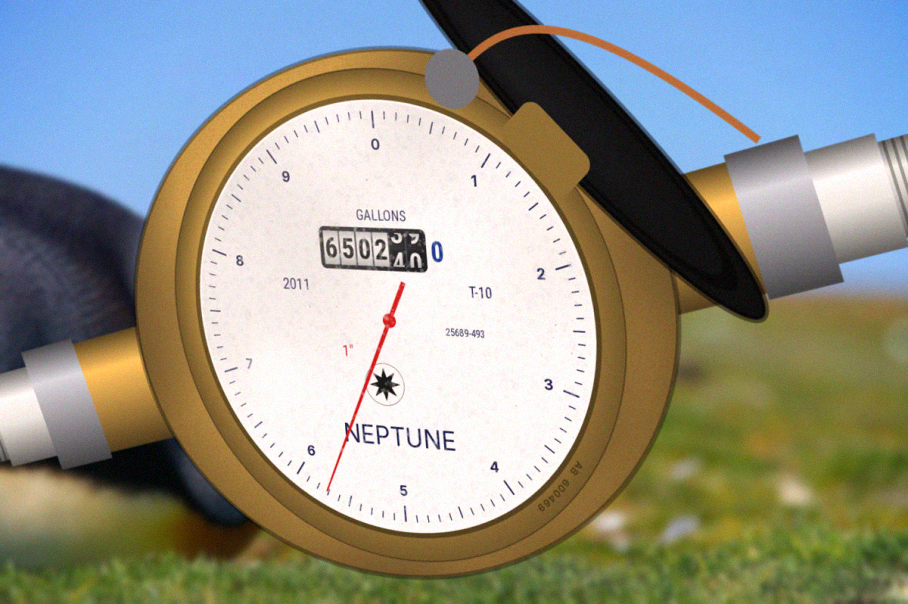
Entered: 6502395.7 gal
